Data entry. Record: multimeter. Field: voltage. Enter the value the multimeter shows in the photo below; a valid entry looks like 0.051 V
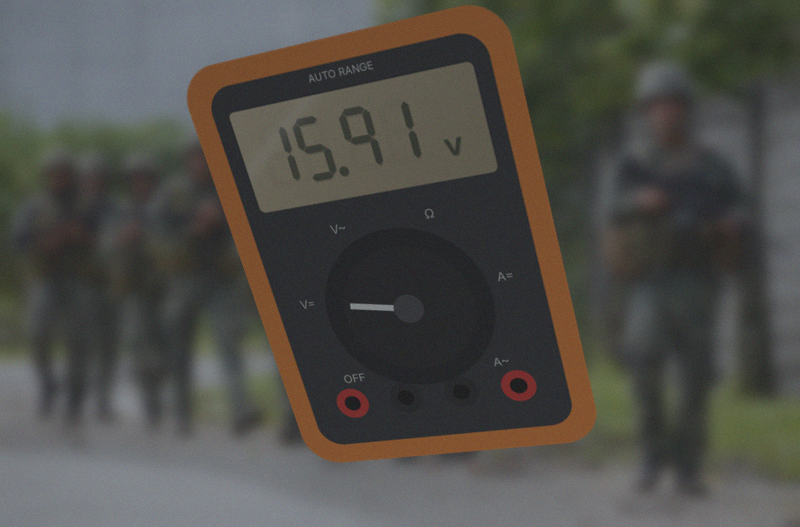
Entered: 15.91 V
